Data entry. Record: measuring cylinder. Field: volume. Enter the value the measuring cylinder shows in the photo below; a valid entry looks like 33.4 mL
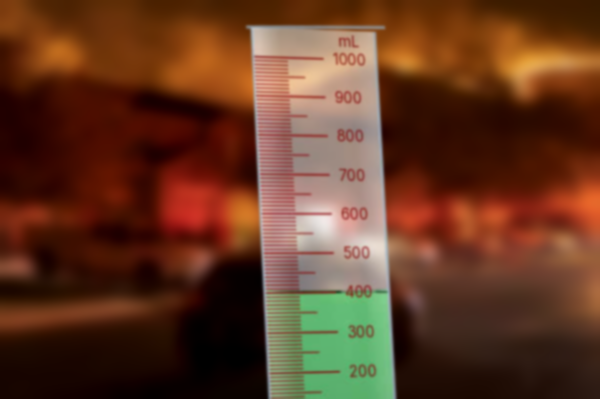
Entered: 400 mL
